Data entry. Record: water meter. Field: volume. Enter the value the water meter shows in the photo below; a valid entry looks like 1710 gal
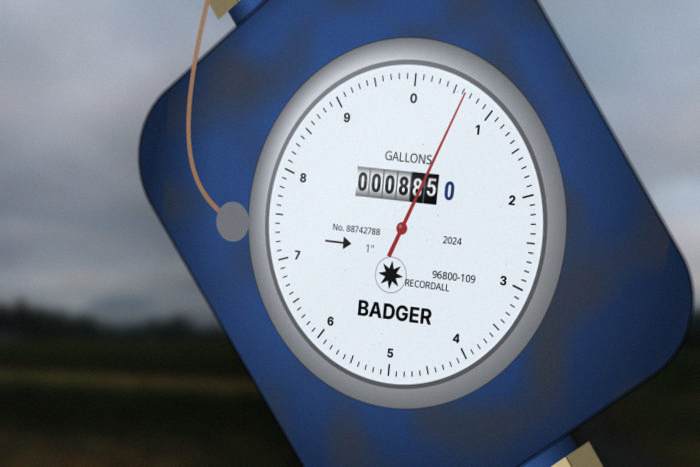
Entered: 8850.6 gal
